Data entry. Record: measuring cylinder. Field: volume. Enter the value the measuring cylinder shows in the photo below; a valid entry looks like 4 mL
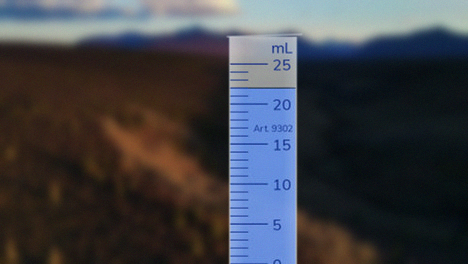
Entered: 22 mL
